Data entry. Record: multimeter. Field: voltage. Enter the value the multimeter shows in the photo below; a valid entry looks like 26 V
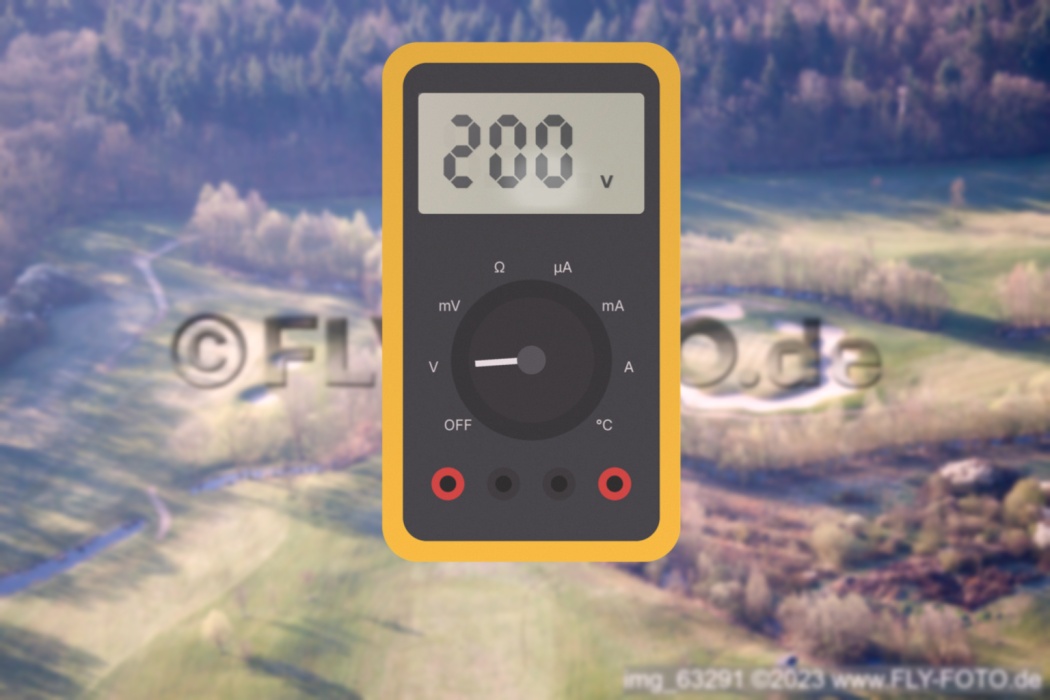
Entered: 200 V
